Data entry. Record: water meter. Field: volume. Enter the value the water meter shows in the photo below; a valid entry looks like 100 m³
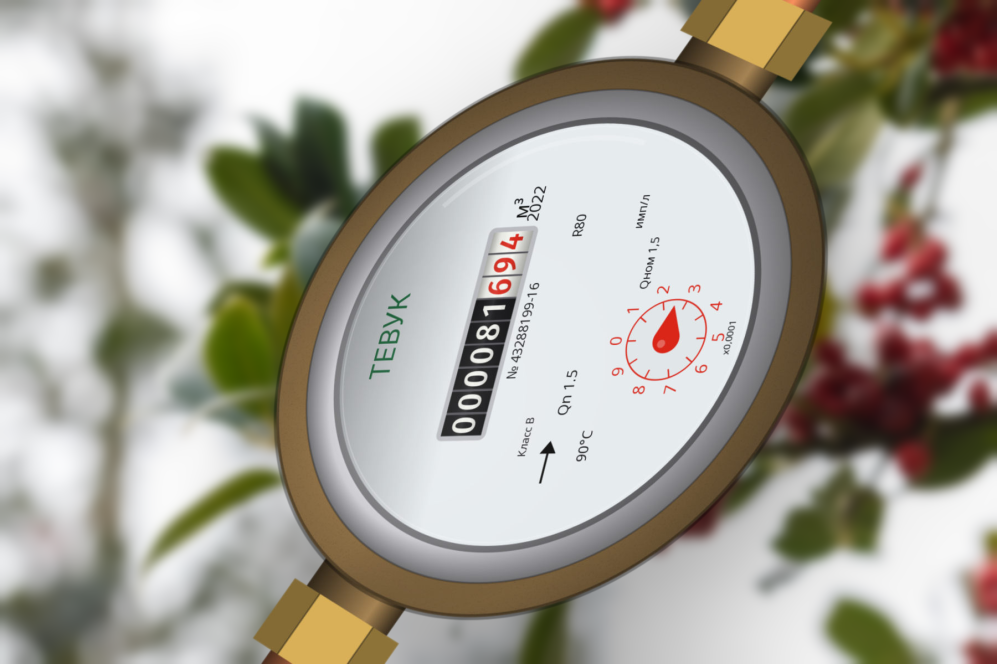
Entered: 81.6942 m³
